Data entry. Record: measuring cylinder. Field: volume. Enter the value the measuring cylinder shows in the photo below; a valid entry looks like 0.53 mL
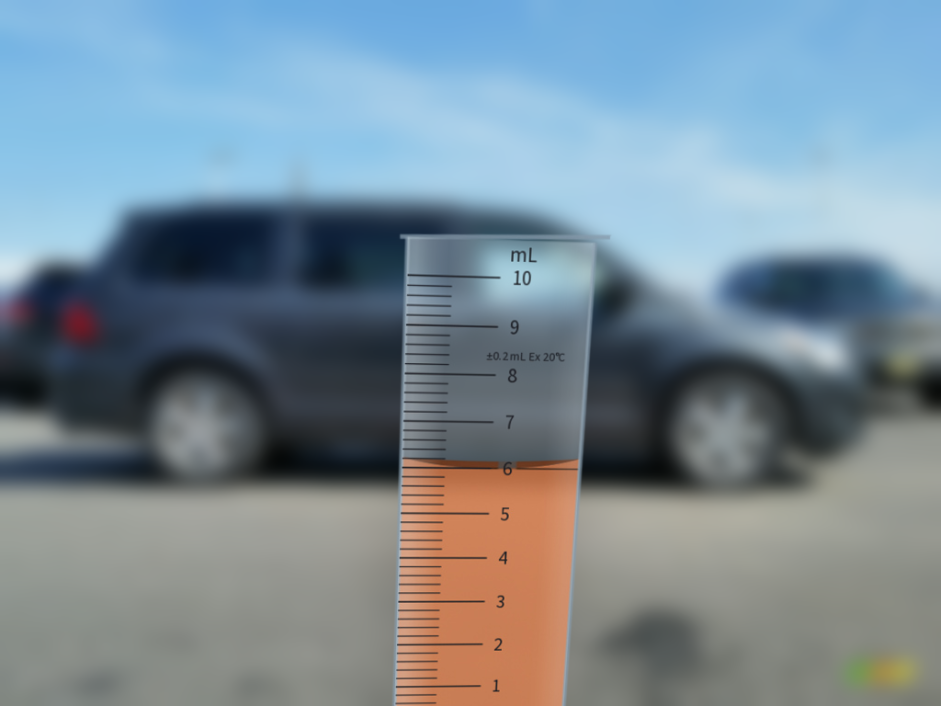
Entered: 6 mL
